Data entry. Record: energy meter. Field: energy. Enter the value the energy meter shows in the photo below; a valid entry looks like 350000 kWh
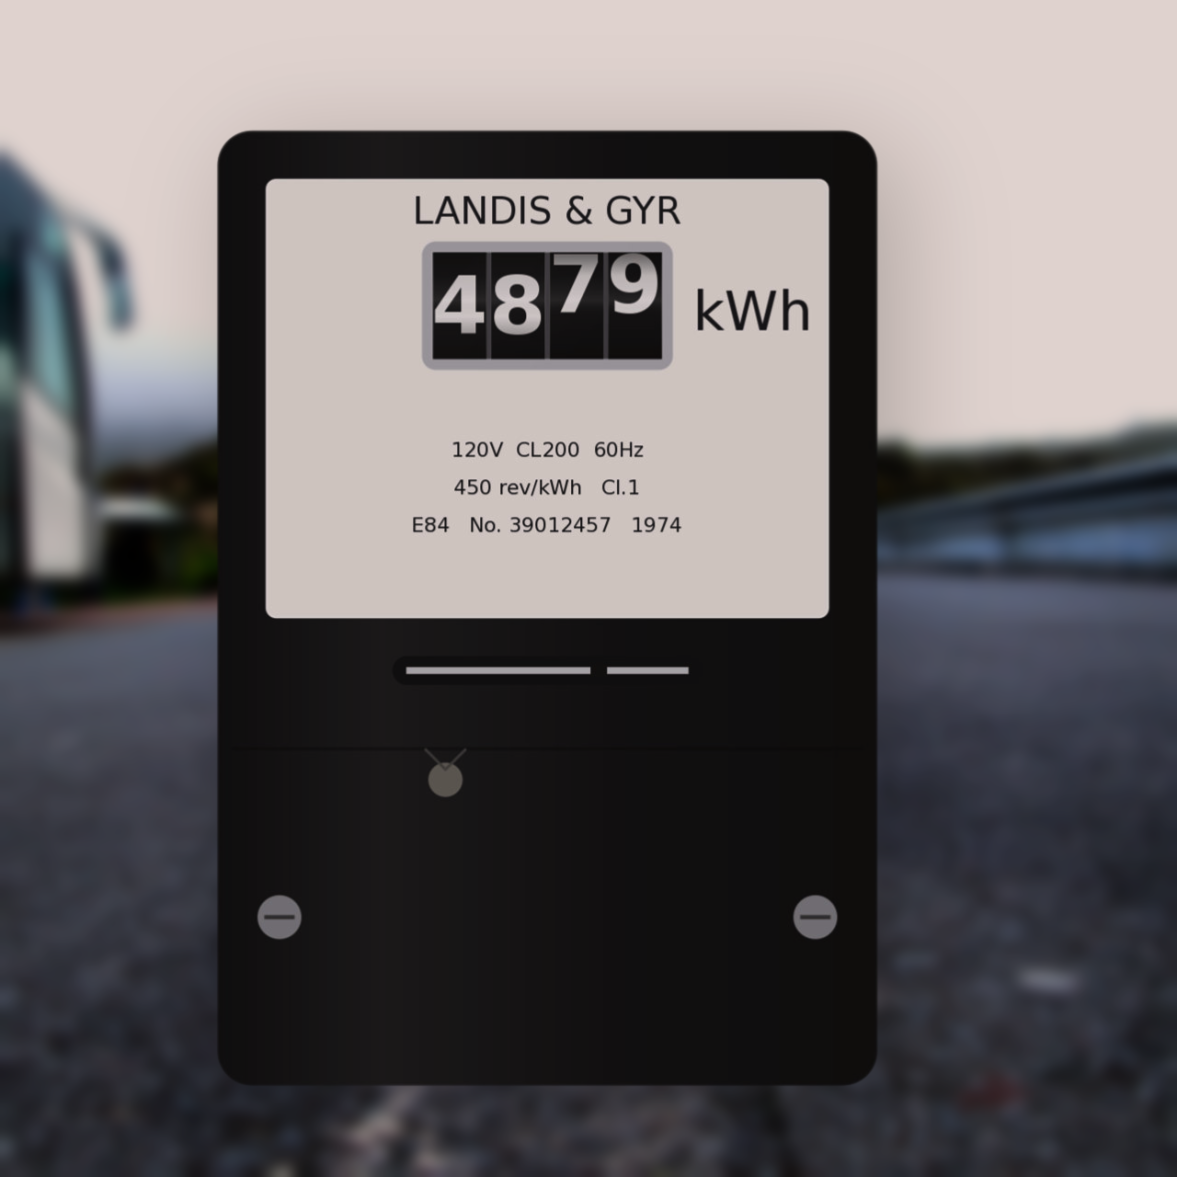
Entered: 4879 kWh
